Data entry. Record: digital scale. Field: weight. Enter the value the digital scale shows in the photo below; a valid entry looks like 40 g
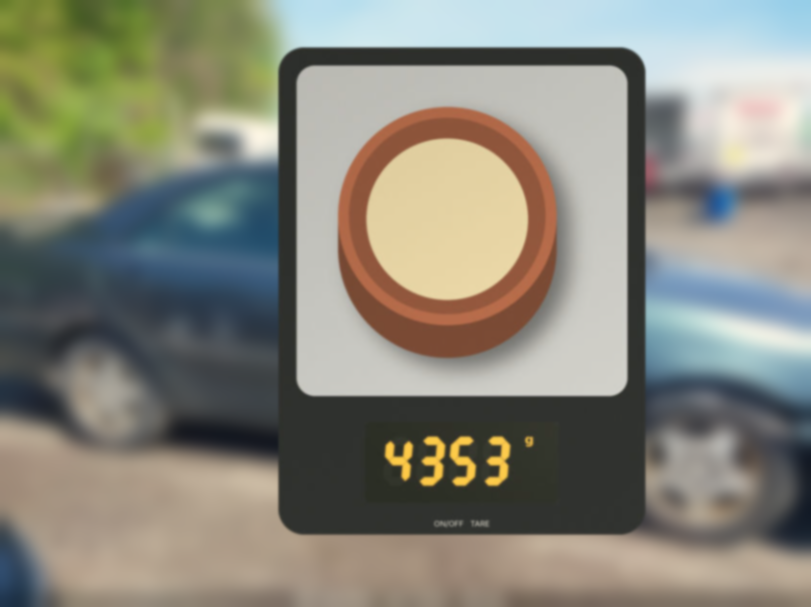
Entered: 4353 g
